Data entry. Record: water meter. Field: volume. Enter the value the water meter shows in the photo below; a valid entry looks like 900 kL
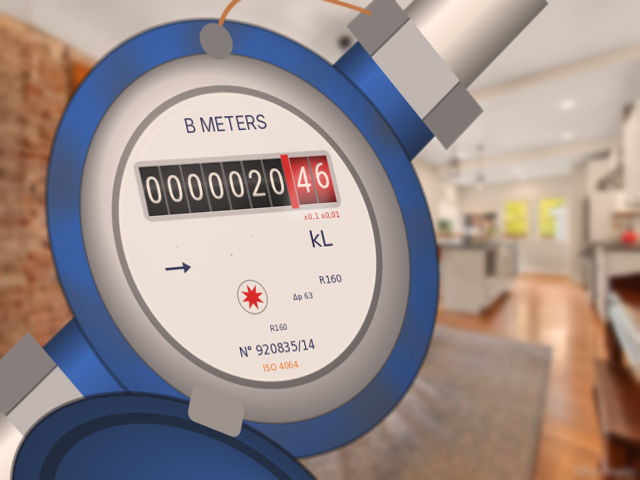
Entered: 20.46 kL
